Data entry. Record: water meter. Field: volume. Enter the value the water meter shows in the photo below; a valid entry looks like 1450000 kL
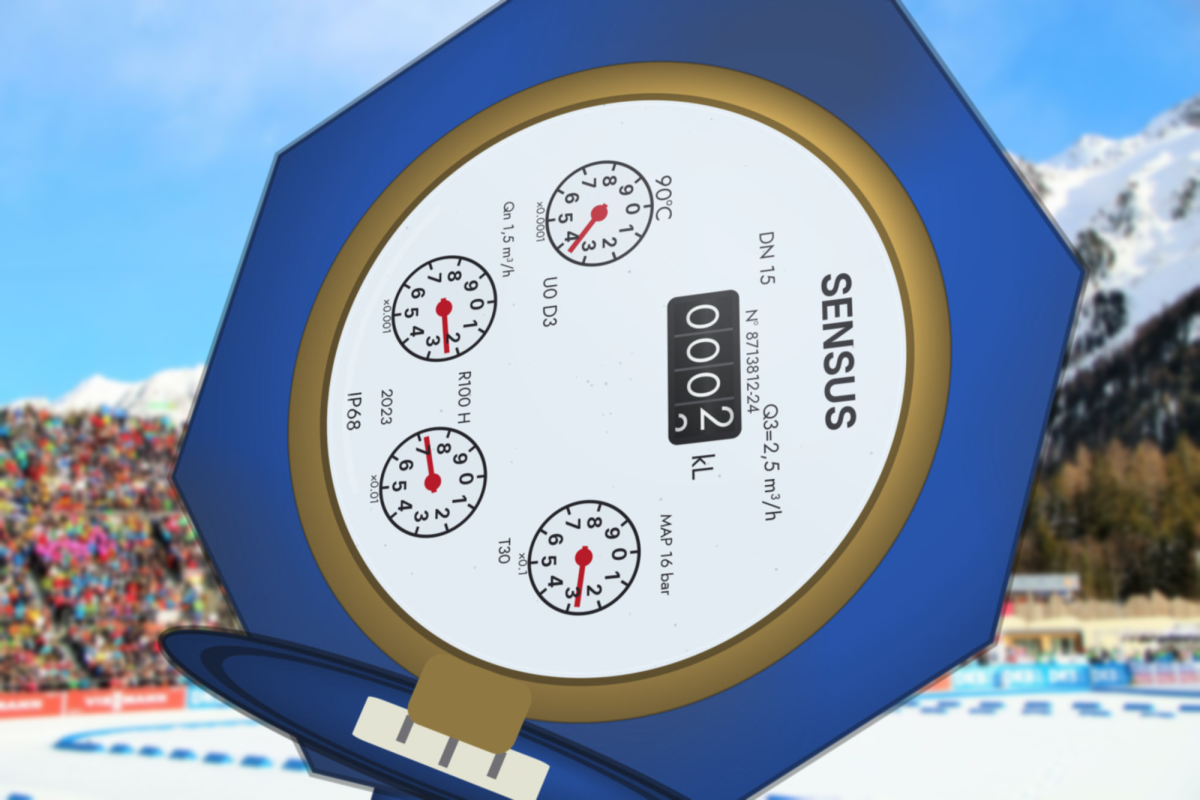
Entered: 2.2723 kL
